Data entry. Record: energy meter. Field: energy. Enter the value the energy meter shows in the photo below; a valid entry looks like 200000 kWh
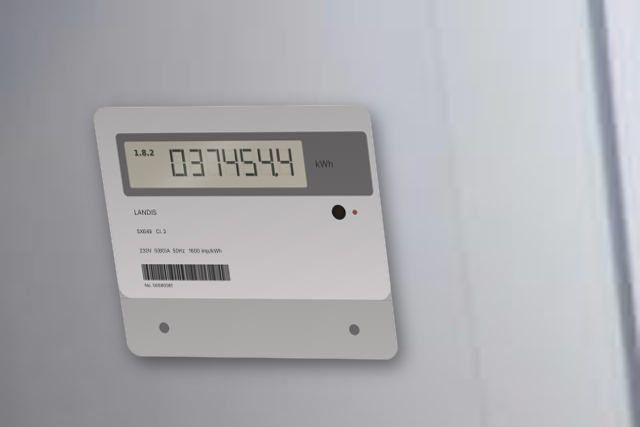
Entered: 37454.4 kWh
